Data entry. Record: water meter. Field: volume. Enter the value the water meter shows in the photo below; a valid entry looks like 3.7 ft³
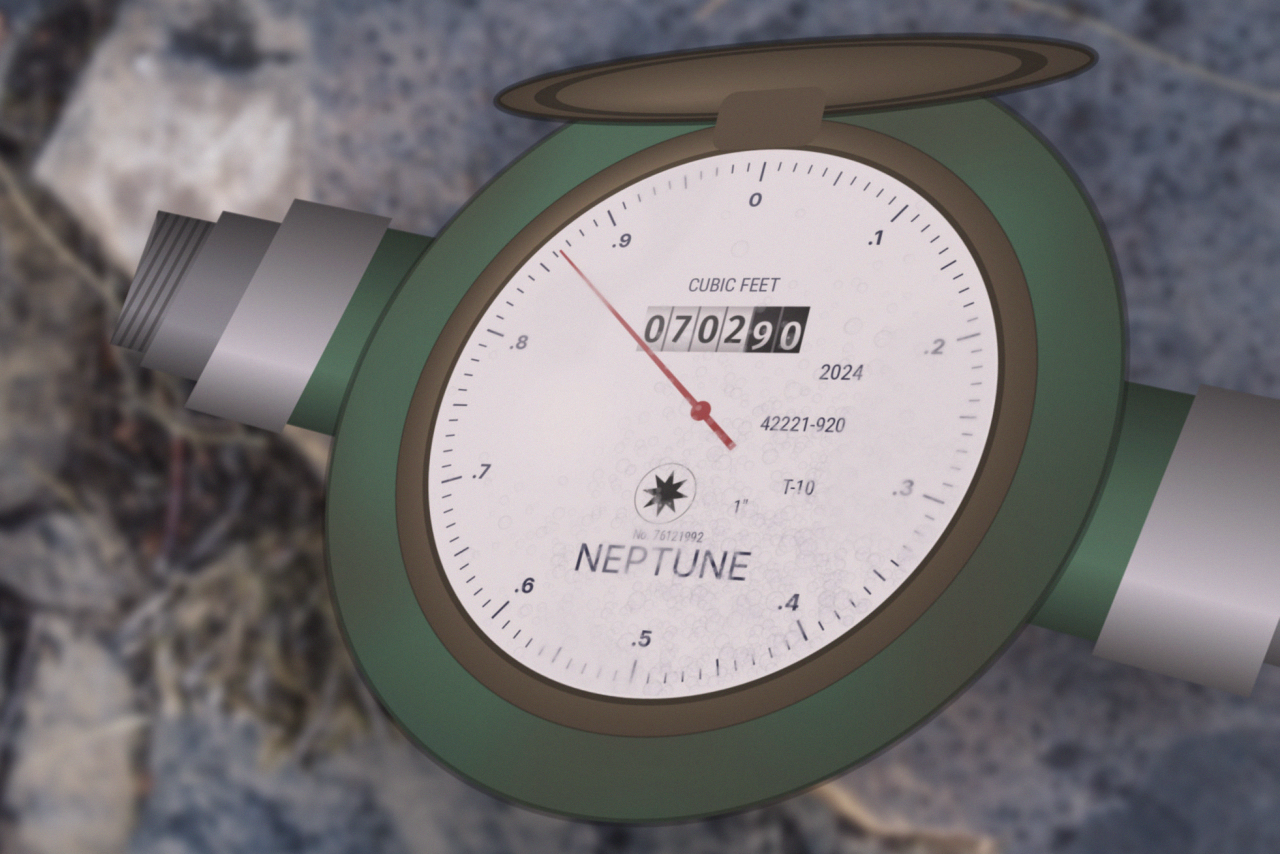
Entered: 70289.86 ft³
